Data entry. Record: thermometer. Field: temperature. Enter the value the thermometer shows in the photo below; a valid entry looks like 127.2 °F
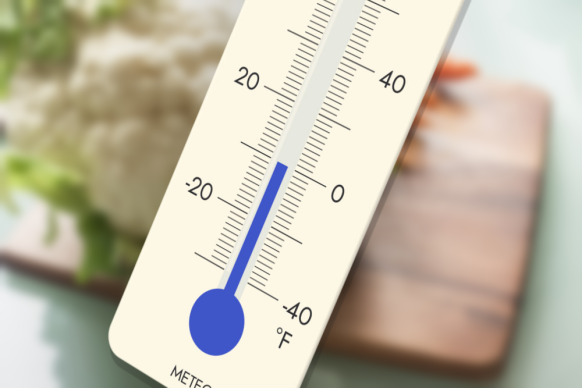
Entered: 0 °F
